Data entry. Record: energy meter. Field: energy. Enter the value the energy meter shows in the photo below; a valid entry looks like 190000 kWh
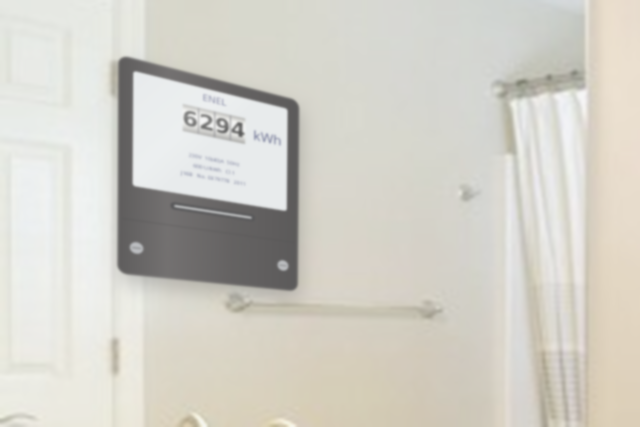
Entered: 6294 kWh
